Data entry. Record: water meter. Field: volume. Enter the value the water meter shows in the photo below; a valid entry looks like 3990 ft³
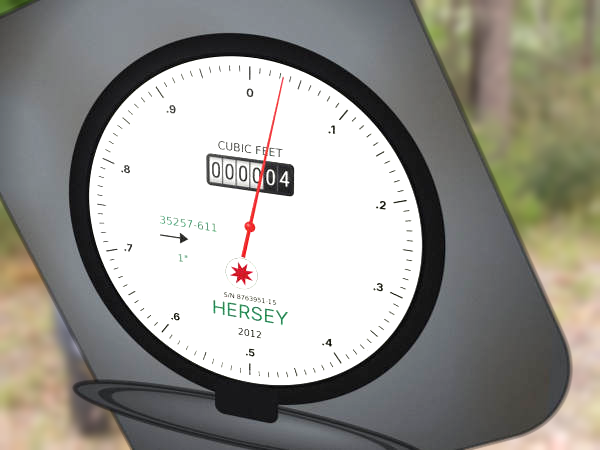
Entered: 4.03 ft³
